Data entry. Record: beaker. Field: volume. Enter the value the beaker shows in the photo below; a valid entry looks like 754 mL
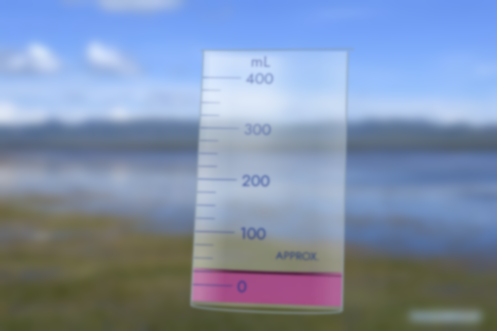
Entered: 25 mL
